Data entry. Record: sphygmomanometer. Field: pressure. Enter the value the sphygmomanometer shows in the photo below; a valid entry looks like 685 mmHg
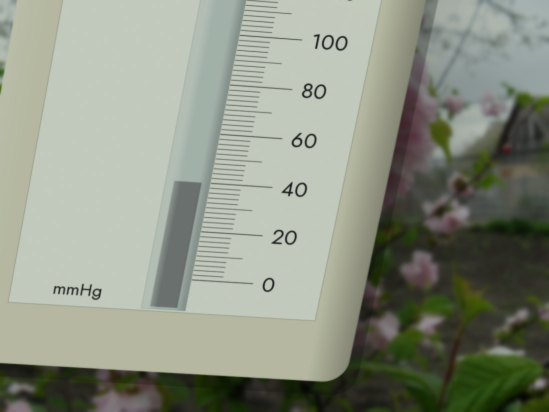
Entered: 40 mmHg
